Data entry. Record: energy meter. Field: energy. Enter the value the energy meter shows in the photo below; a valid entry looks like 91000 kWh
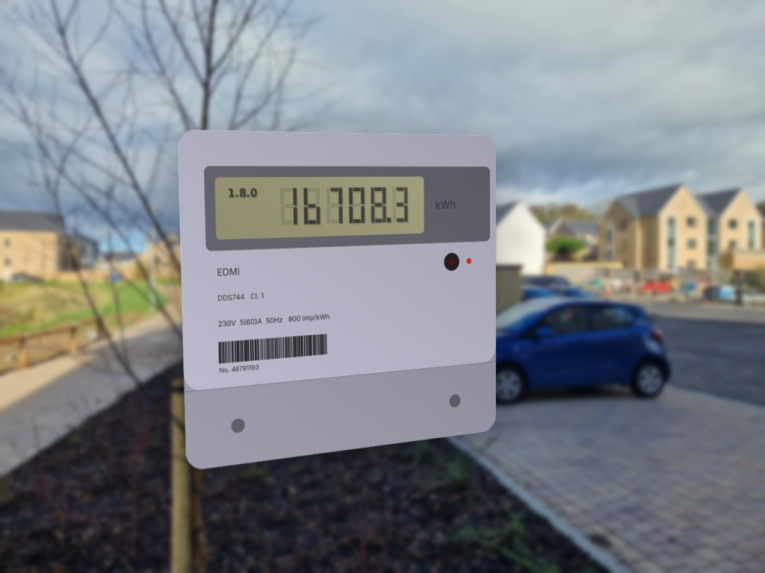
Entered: 16708.3 kWh
